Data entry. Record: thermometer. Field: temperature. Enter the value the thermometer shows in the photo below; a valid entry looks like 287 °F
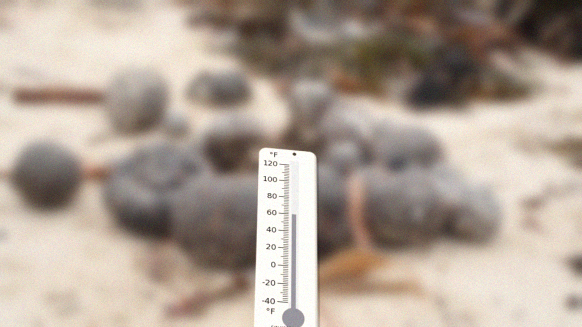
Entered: 60 °F
